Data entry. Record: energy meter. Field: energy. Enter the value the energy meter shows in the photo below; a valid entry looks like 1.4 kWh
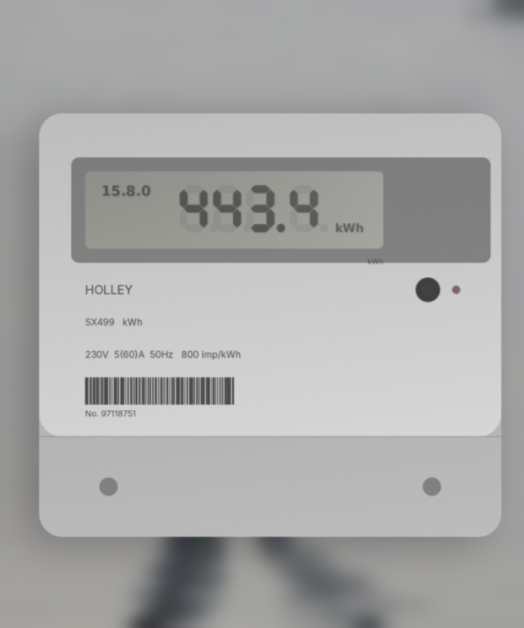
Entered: 443.4 kWh
